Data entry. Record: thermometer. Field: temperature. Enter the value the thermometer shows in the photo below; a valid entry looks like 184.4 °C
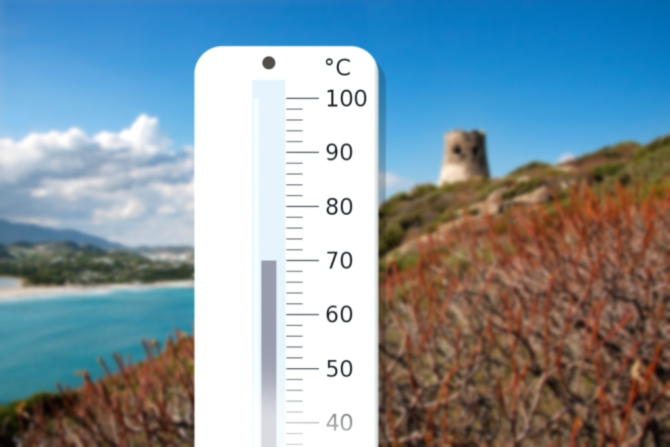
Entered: 70 °C
